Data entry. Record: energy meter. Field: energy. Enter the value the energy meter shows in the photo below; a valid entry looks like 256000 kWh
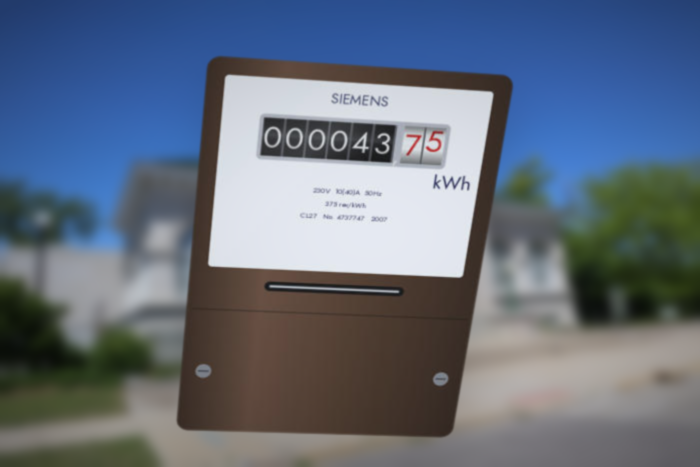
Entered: 43.75 kWh
